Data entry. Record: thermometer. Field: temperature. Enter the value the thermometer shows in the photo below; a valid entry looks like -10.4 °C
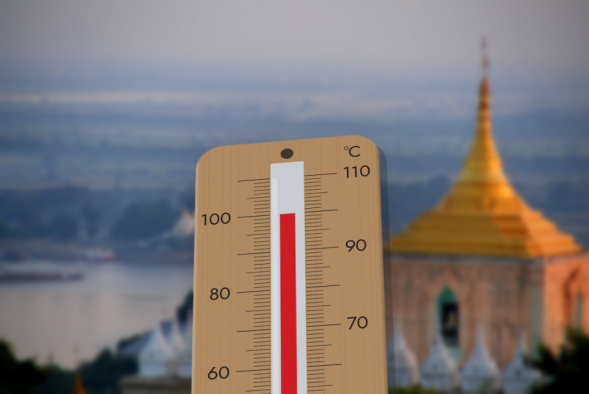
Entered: 100 °C
